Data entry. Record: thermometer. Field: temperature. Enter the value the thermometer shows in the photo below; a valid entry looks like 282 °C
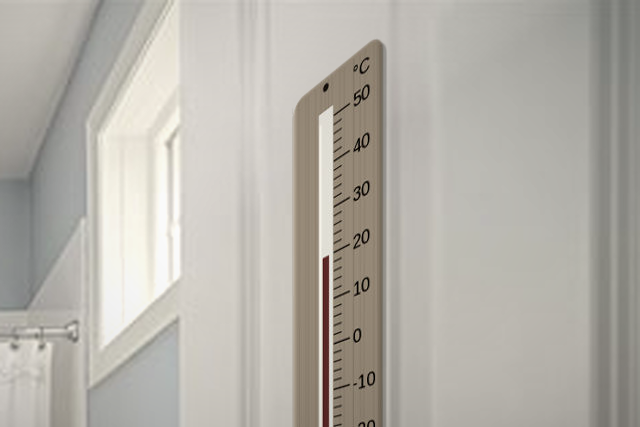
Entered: 20 °C
